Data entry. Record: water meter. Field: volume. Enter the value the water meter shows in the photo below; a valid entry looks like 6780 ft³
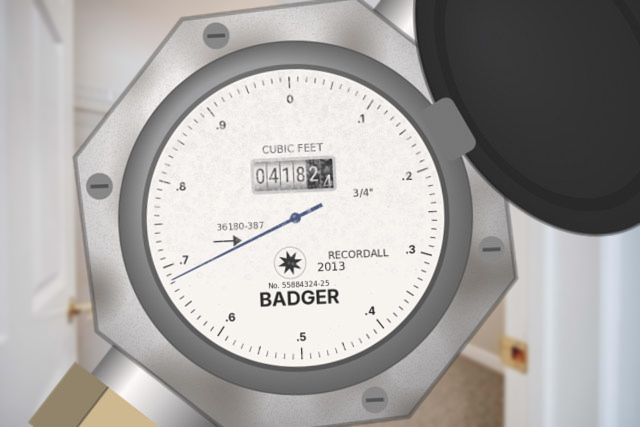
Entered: 41823.68 ft³
